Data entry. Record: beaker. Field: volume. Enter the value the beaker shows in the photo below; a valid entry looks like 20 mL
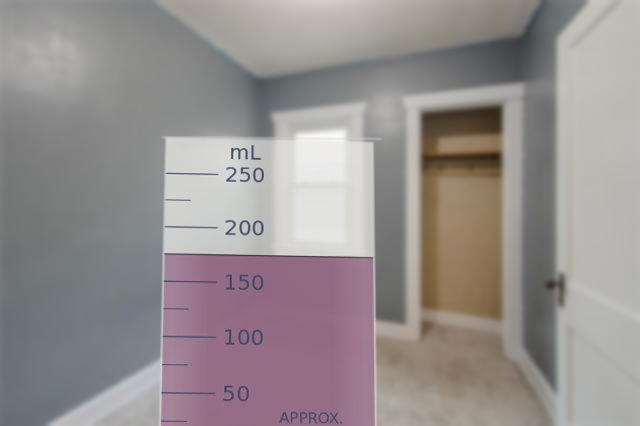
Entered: 175 mL
